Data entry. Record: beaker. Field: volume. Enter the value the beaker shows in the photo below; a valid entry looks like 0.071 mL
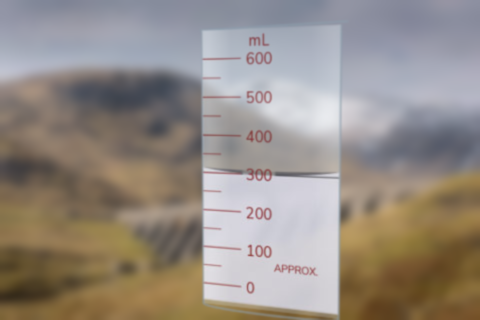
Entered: 300 mL
